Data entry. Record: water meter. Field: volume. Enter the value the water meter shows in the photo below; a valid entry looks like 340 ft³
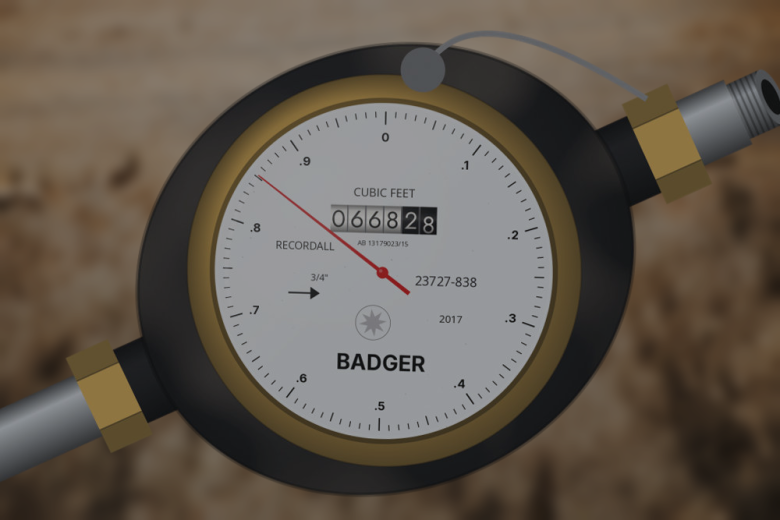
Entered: 66827.85 ft³
